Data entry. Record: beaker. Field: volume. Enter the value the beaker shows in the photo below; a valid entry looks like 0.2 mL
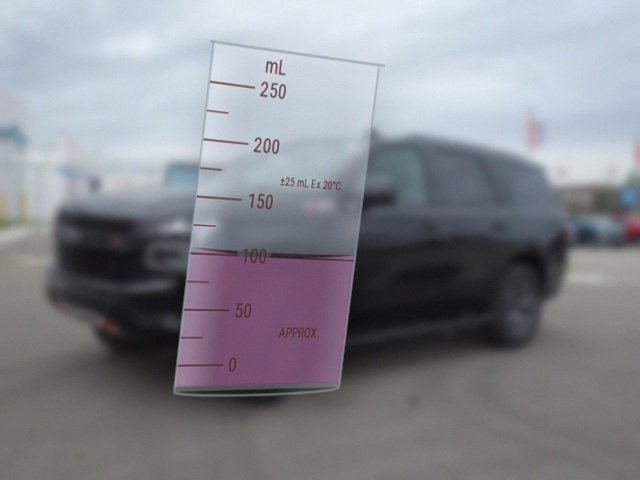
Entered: 100 mL
